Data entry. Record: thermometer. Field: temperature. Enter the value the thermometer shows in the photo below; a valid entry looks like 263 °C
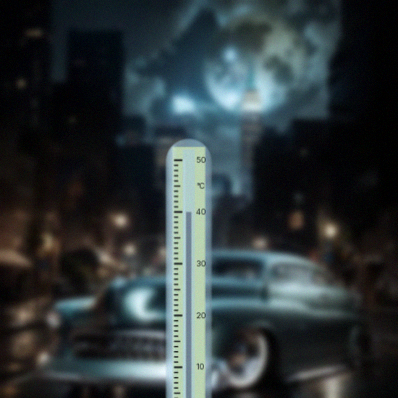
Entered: 40 °C
